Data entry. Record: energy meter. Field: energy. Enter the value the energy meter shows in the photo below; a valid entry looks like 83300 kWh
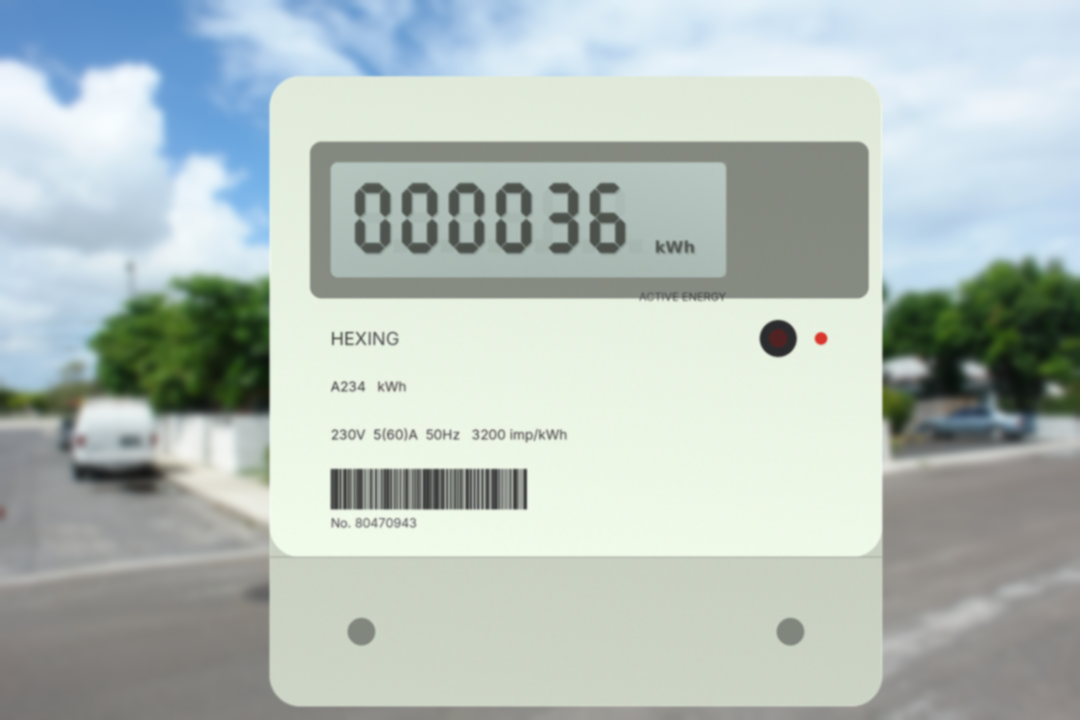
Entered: 36 kWh
